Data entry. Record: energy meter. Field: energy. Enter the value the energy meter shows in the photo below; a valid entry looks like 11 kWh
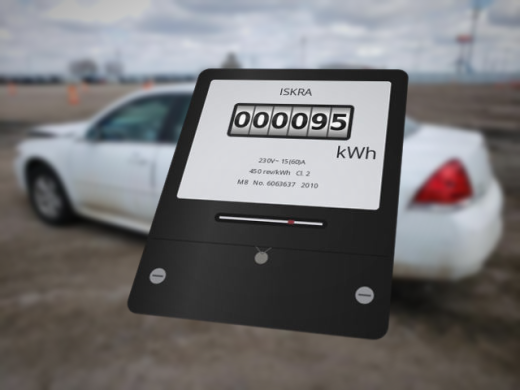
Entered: 95 kWh
